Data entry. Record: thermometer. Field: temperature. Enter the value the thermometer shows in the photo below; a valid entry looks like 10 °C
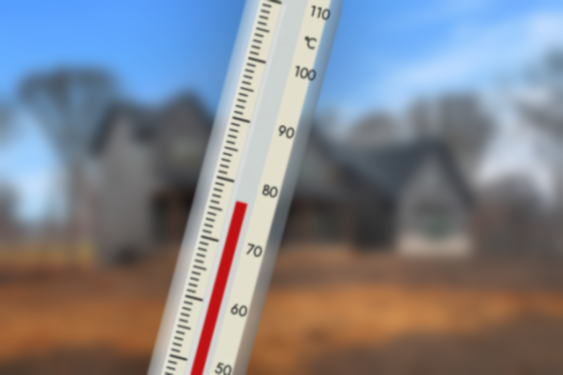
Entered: 77 °C
